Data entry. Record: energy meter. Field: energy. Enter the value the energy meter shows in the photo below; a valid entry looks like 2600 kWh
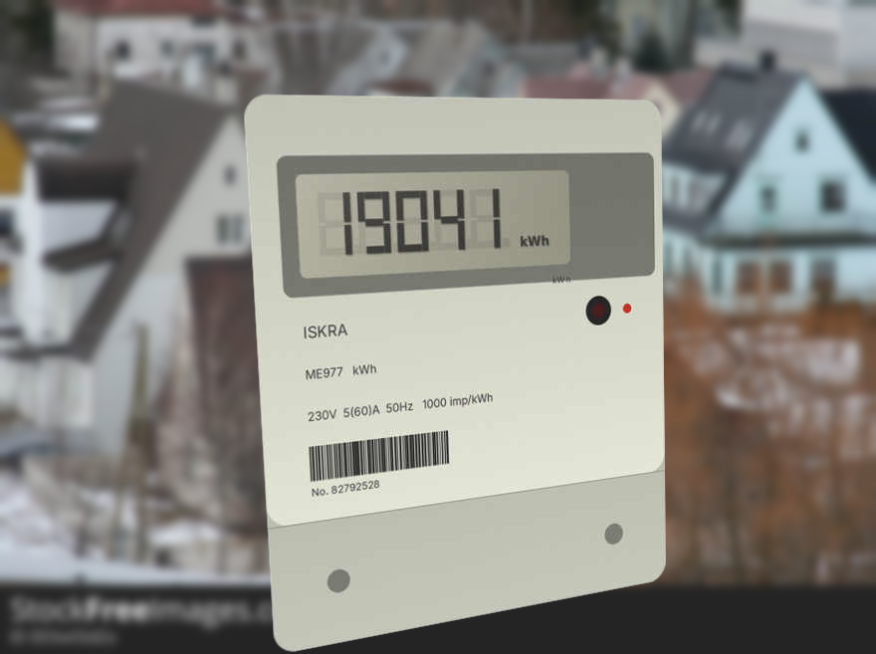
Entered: 19041 kWh
